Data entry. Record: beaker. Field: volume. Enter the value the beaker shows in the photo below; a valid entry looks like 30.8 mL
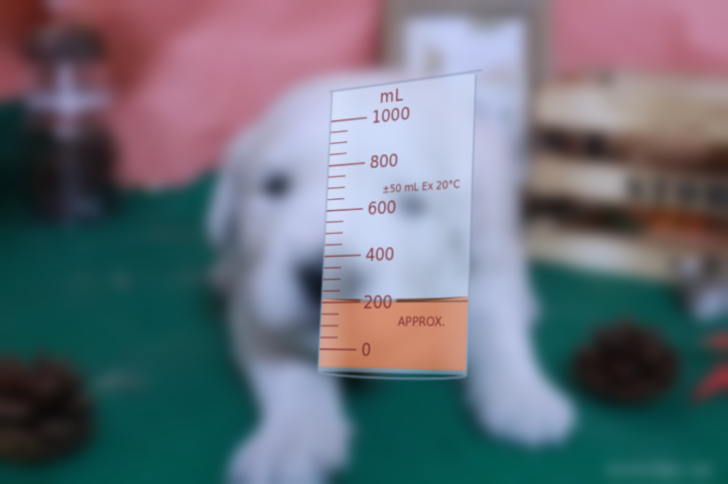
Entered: 200 mL
